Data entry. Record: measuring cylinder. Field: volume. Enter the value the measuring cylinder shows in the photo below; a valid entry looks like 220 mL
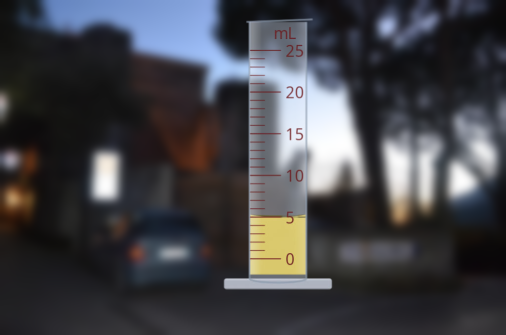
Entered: 5 mL
